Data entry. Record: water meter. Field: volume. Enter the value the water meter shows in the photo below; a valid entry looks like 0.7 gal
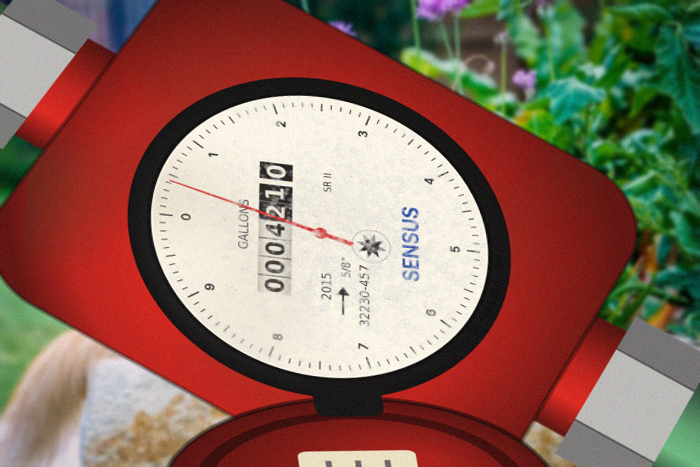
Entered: 4210.4 gal
